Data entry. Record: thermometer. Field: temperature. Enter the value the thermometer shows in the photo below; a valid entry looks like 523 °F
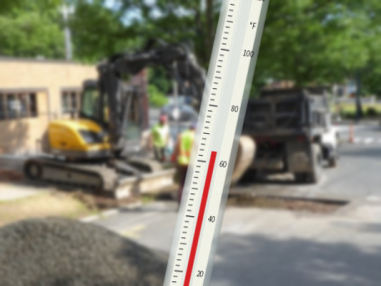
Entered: 64 °F
